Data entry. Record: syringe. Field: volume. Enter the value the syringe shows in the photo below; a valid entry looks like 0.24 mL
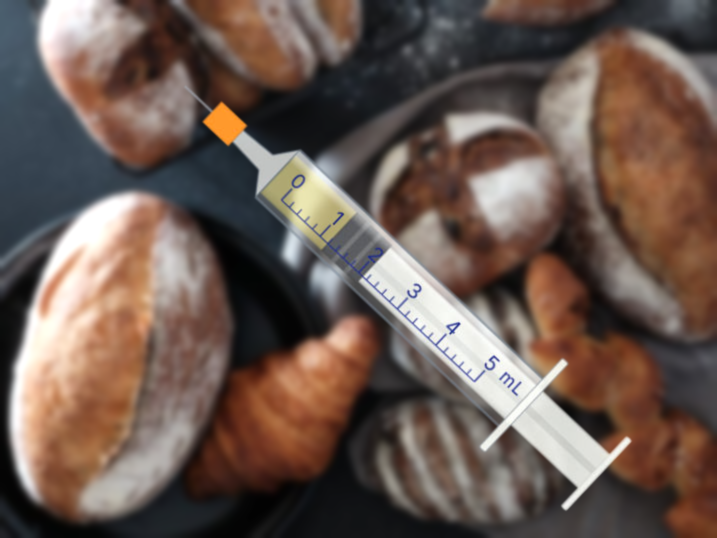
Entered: 1.2 mL
